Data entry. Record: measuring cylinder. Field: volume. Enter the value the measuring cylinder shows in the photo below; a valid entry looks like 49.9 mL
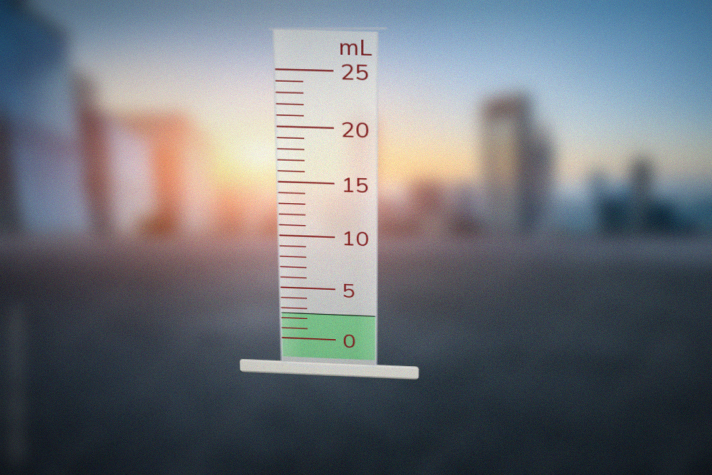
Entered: 2.5 mL
